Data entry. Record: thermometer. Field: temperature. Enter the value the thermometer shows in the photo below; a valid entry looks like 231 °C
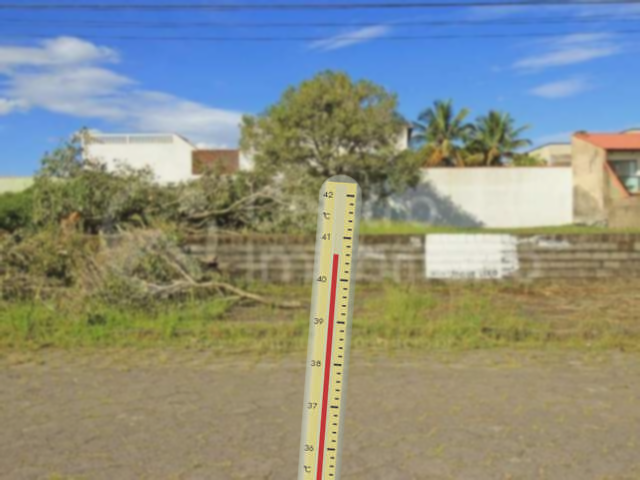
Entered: 40.6 °C
